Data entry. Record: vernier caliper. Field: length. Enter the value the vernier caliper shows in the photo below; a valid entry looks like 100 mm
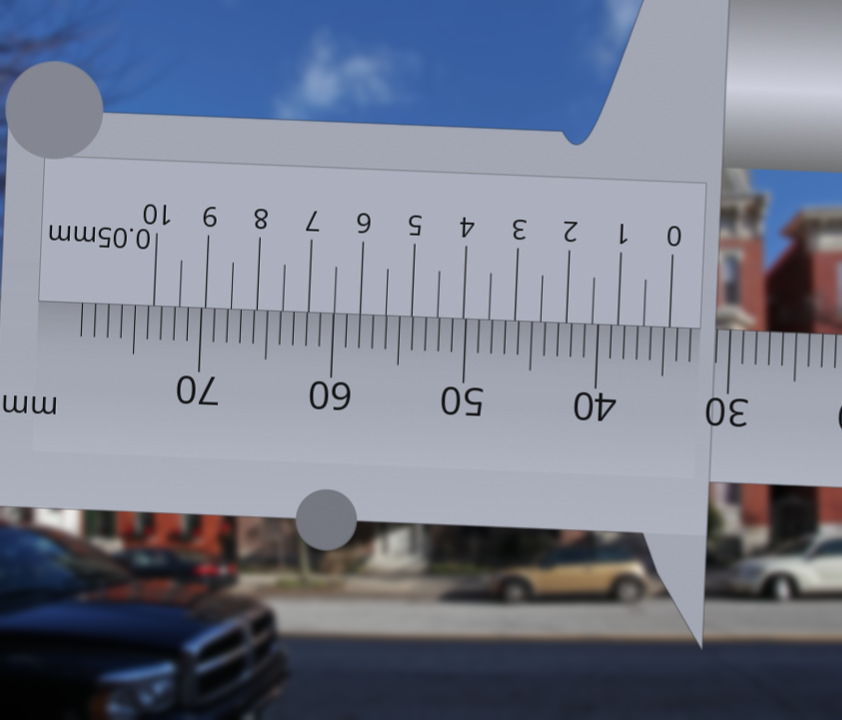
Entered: 34.6 mm
